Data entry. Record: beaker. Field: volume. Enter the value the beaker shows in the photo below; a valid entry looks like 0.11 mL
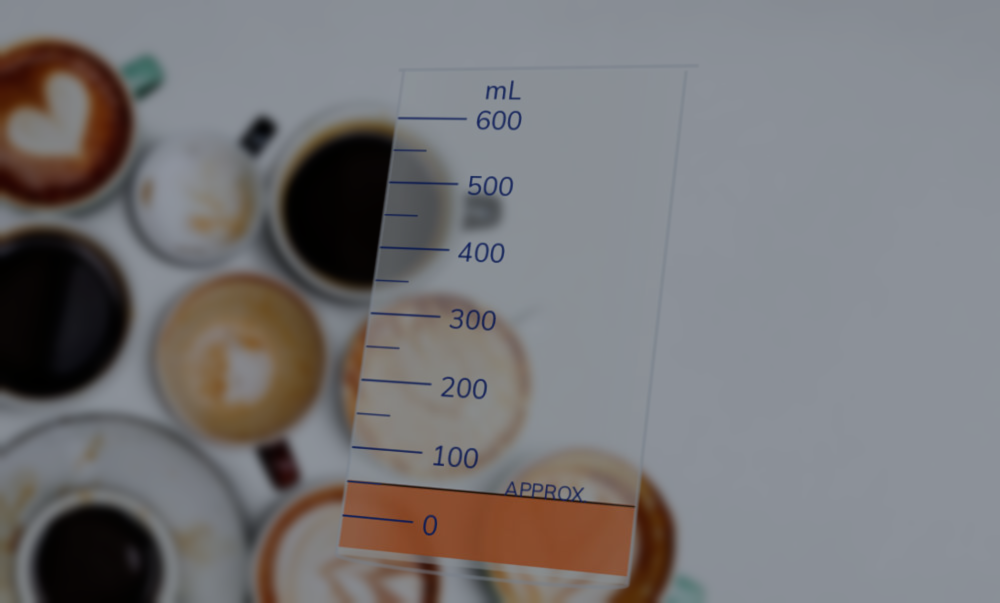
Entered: 50 mL
